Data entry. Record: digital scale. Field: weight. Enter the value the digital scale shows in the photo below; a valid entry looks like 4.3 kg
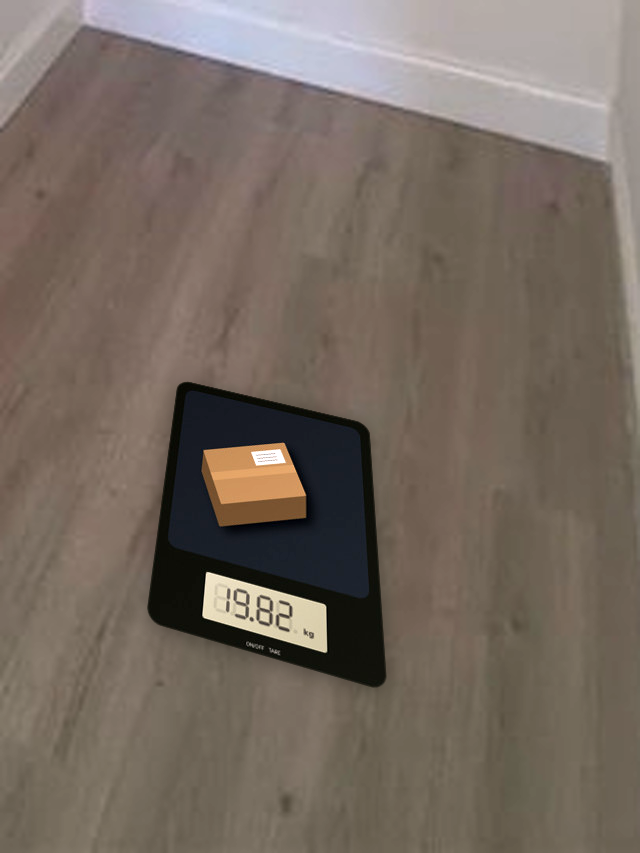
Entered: 19.82 kg
